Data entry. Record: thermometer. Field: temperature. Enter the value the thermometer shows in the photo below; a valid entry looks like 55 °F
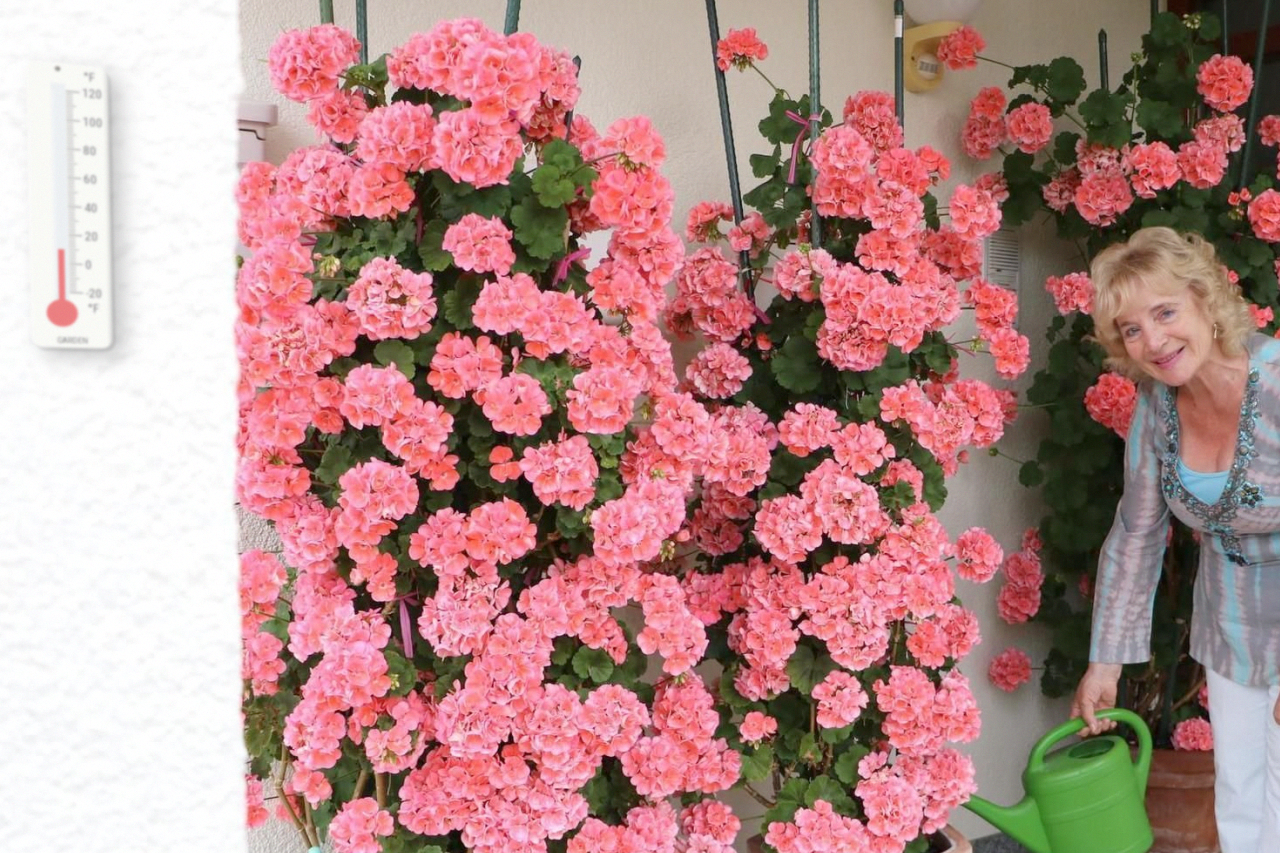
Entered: 10 °F
